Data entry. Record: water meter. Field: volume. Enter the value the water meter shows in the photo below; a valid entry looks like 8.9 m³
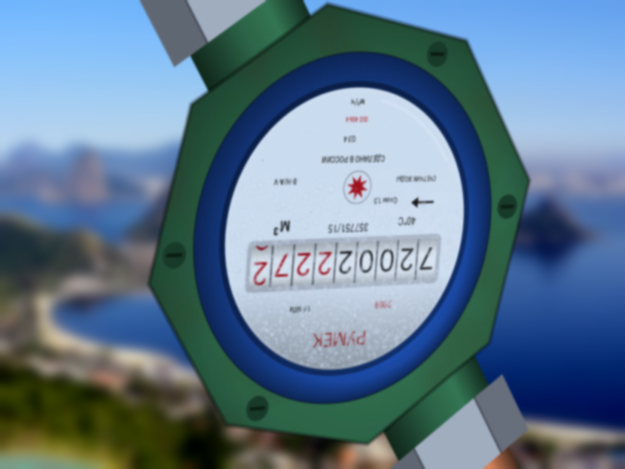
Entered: 72002.2272 m³
